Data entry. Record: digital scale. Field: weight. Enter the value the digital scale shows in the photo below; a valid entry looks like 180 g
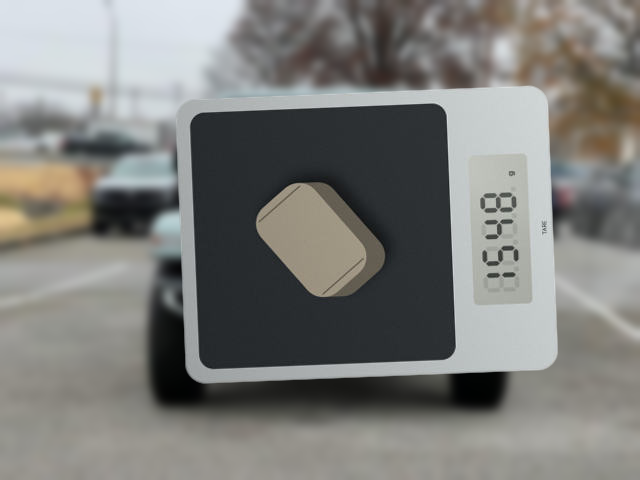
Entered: 1548 g
